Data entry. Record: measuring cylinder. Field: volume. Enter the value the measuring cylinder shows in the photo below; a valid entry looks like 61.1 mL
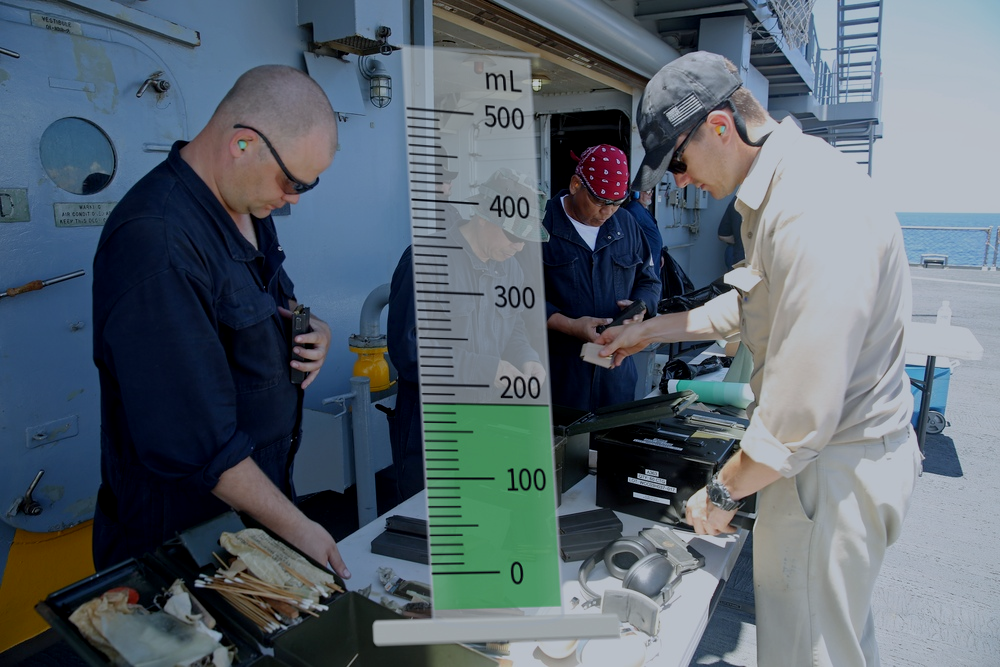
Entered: 180 mL
